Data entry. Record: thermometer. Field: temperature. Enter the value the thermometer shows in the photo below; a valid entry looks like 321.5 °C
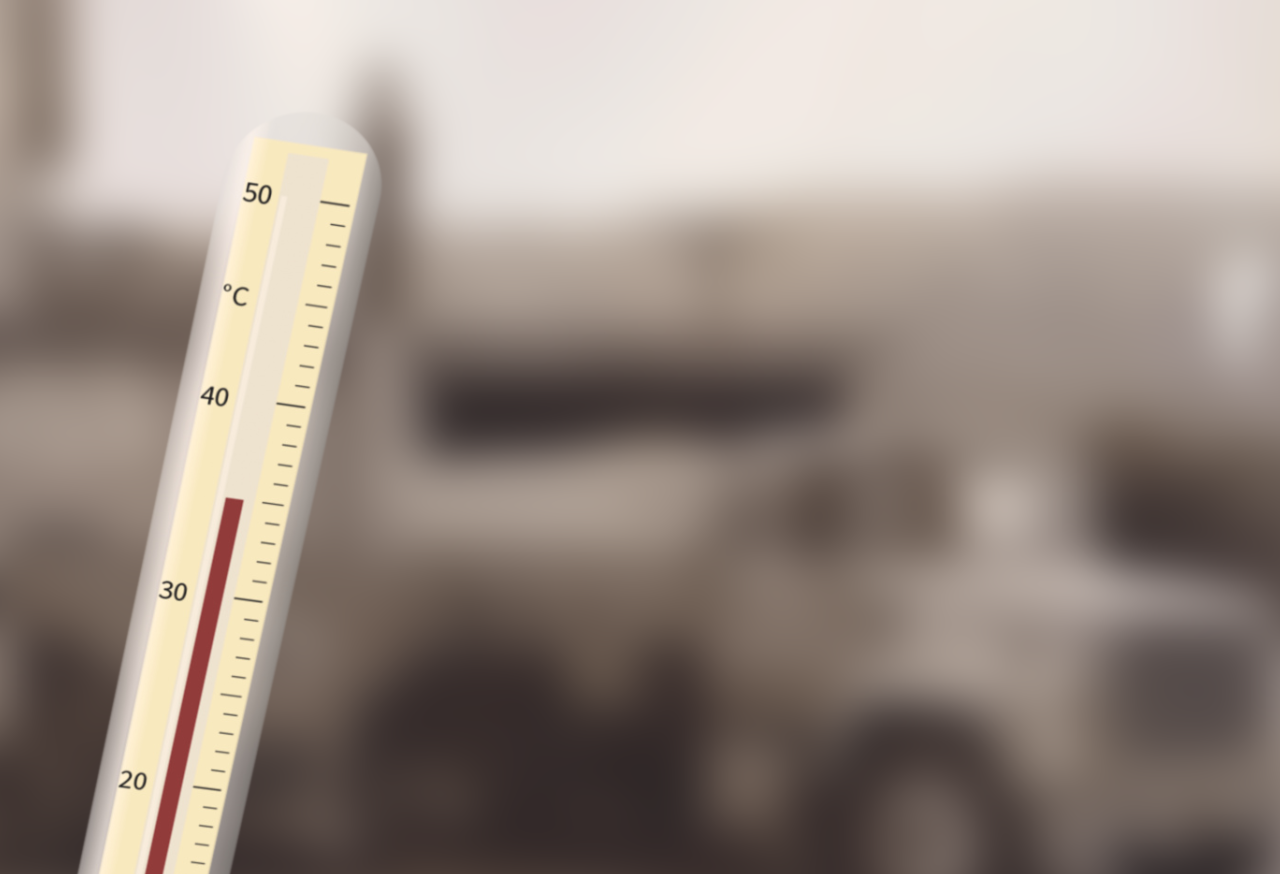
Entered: 35 °C
